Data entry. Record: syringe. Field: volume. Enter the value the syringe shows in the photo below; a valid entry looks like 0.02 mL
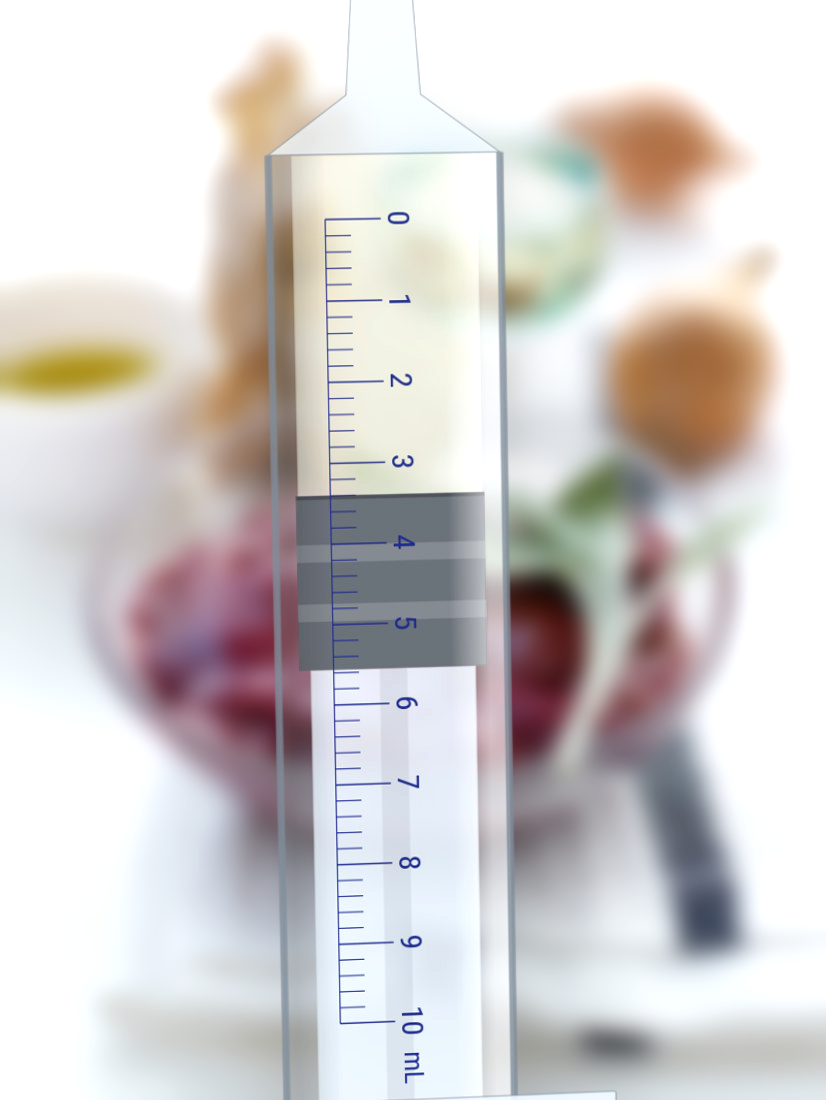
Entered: 3.4 mL
